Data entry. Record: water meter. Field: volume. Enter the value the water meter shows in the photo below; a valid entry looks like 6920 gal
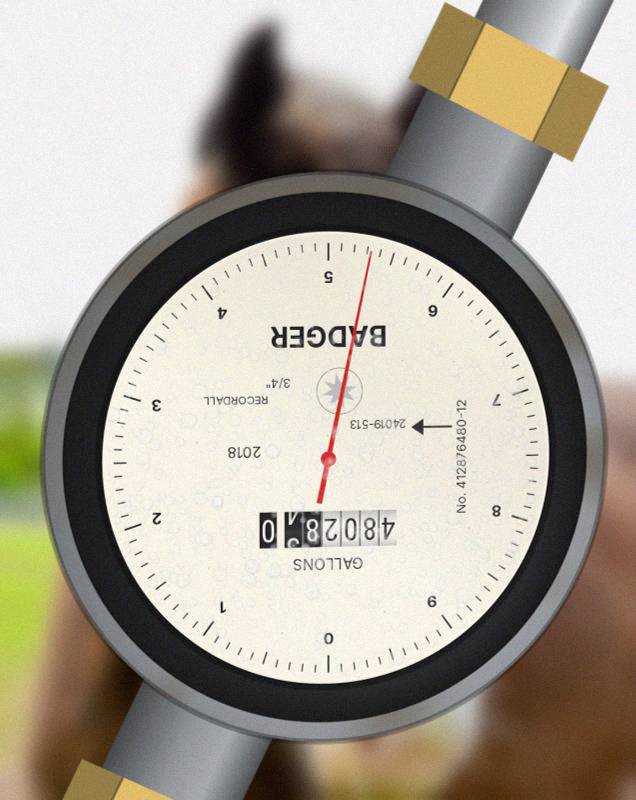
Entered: 4802835.3 gal
